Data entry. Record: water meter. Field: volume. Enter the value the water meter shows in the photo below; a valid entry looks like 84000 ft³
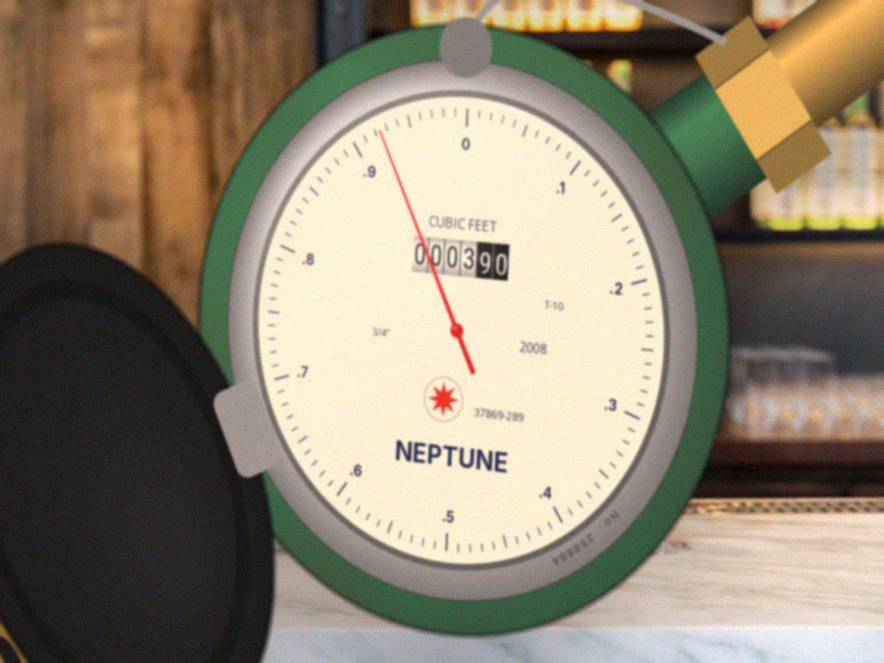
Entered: 389.92 ft³
